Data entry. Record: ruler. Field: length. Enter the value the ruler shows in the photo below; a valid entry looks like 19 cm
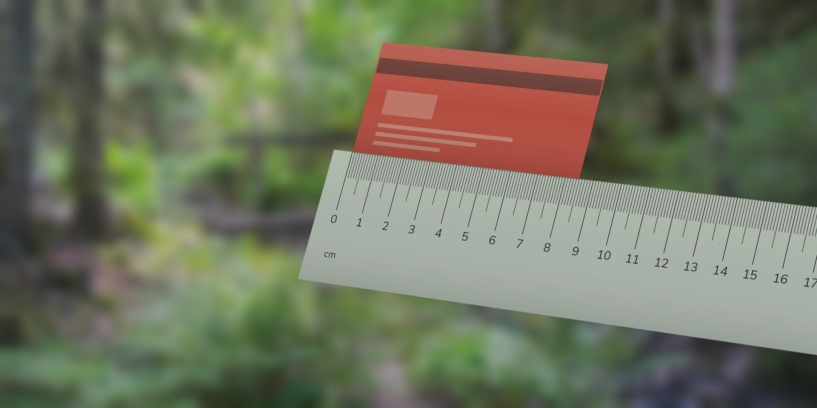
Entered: 8.5 cm
